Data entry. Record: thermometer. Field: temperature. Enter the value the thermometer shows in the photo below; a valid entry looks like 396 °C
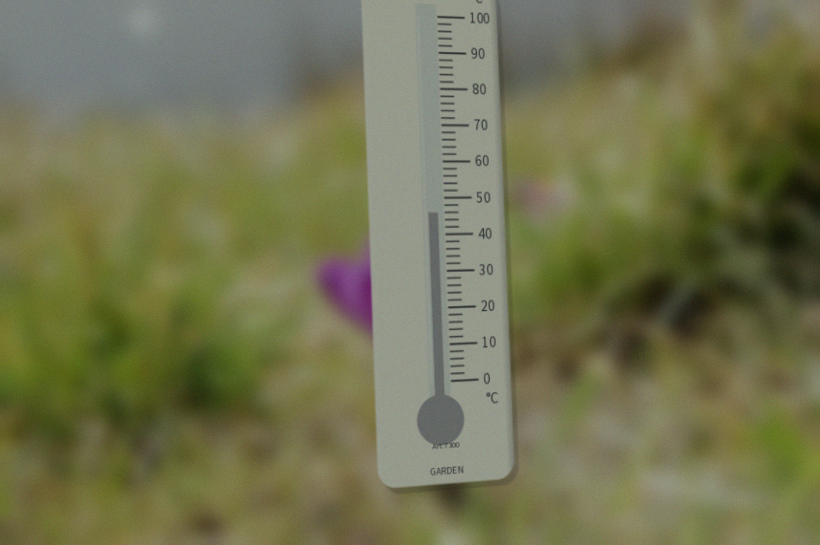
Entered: 46 °C
